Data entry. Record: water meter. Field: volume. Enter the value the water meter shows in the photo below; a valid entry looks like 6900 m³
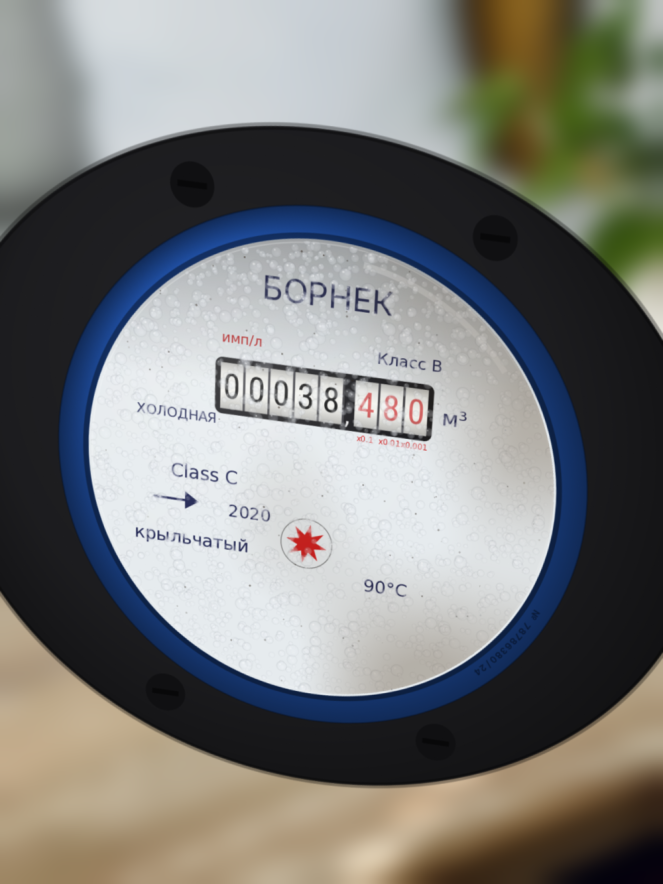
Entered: 38.480 m³
